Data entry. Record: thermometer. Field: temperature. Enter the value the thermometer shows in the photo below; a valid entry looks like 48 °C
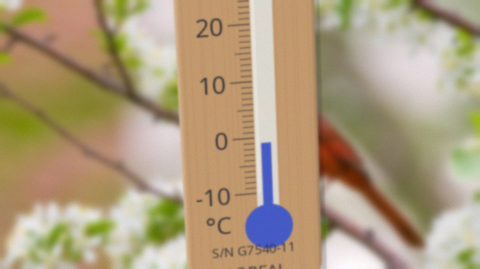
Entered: -1 °C
